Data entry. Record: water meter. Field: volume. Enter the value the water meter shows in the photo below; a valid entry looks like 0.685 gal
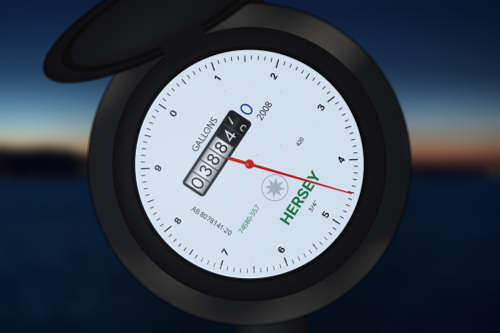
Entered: 388474.5 gal
